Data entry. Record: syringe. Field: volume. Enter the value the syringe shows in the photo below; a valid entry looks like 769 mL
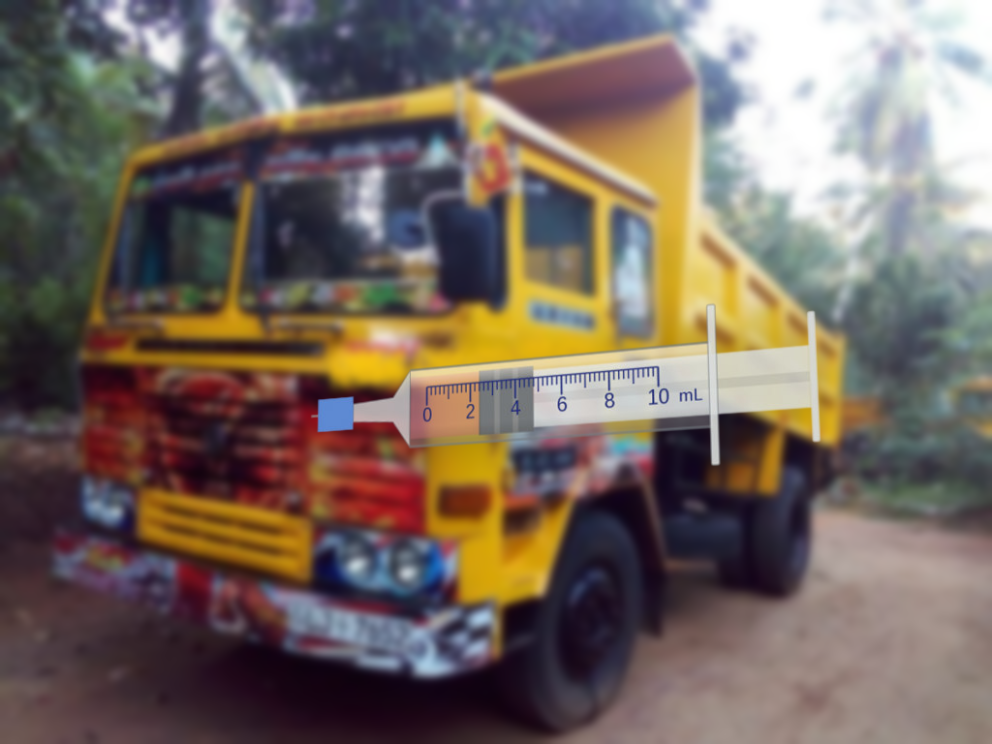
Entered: 2.4 mL
